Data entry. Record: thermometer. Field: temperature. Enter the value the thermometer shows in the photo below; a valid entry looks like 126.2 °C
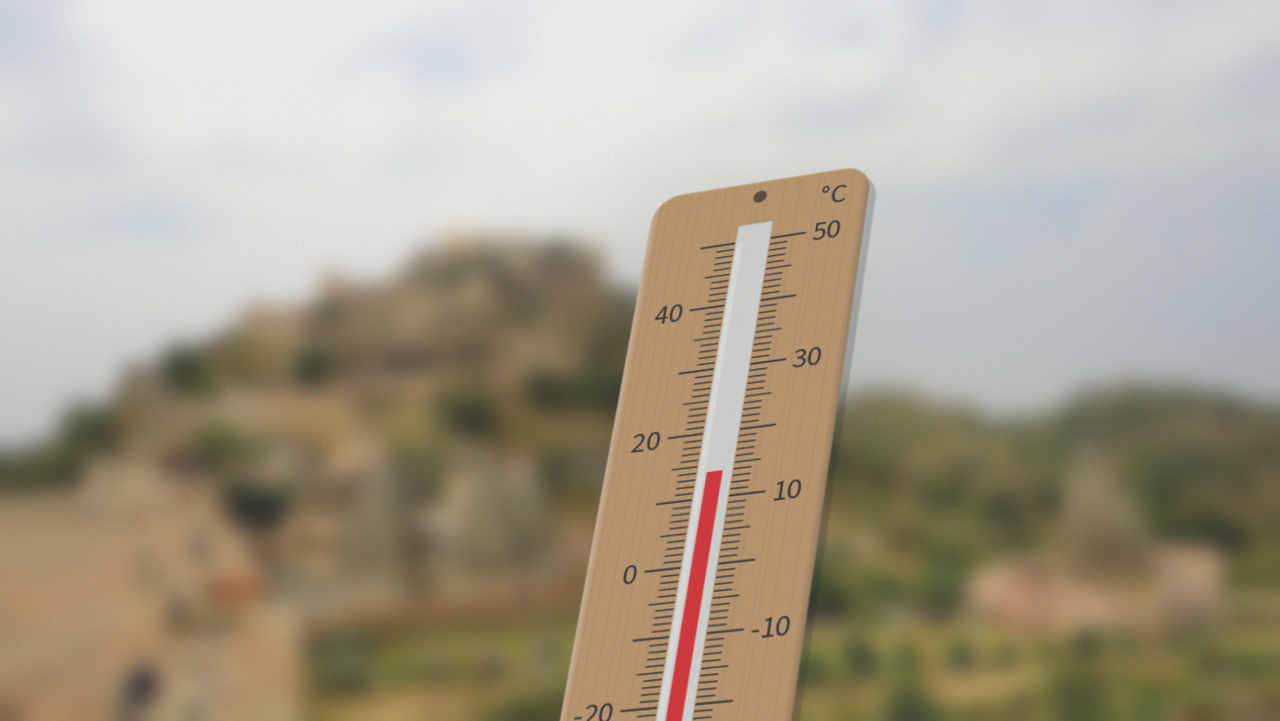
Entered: 14 °C
